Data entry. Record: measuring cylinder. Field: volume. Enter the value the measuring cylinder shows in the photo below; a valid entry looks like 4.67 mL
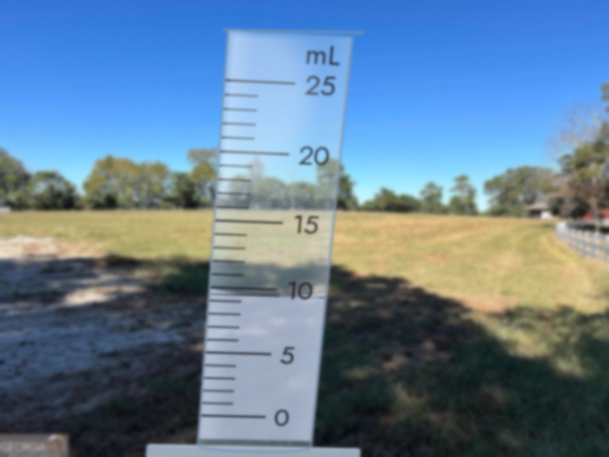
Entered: 9.5 mL
